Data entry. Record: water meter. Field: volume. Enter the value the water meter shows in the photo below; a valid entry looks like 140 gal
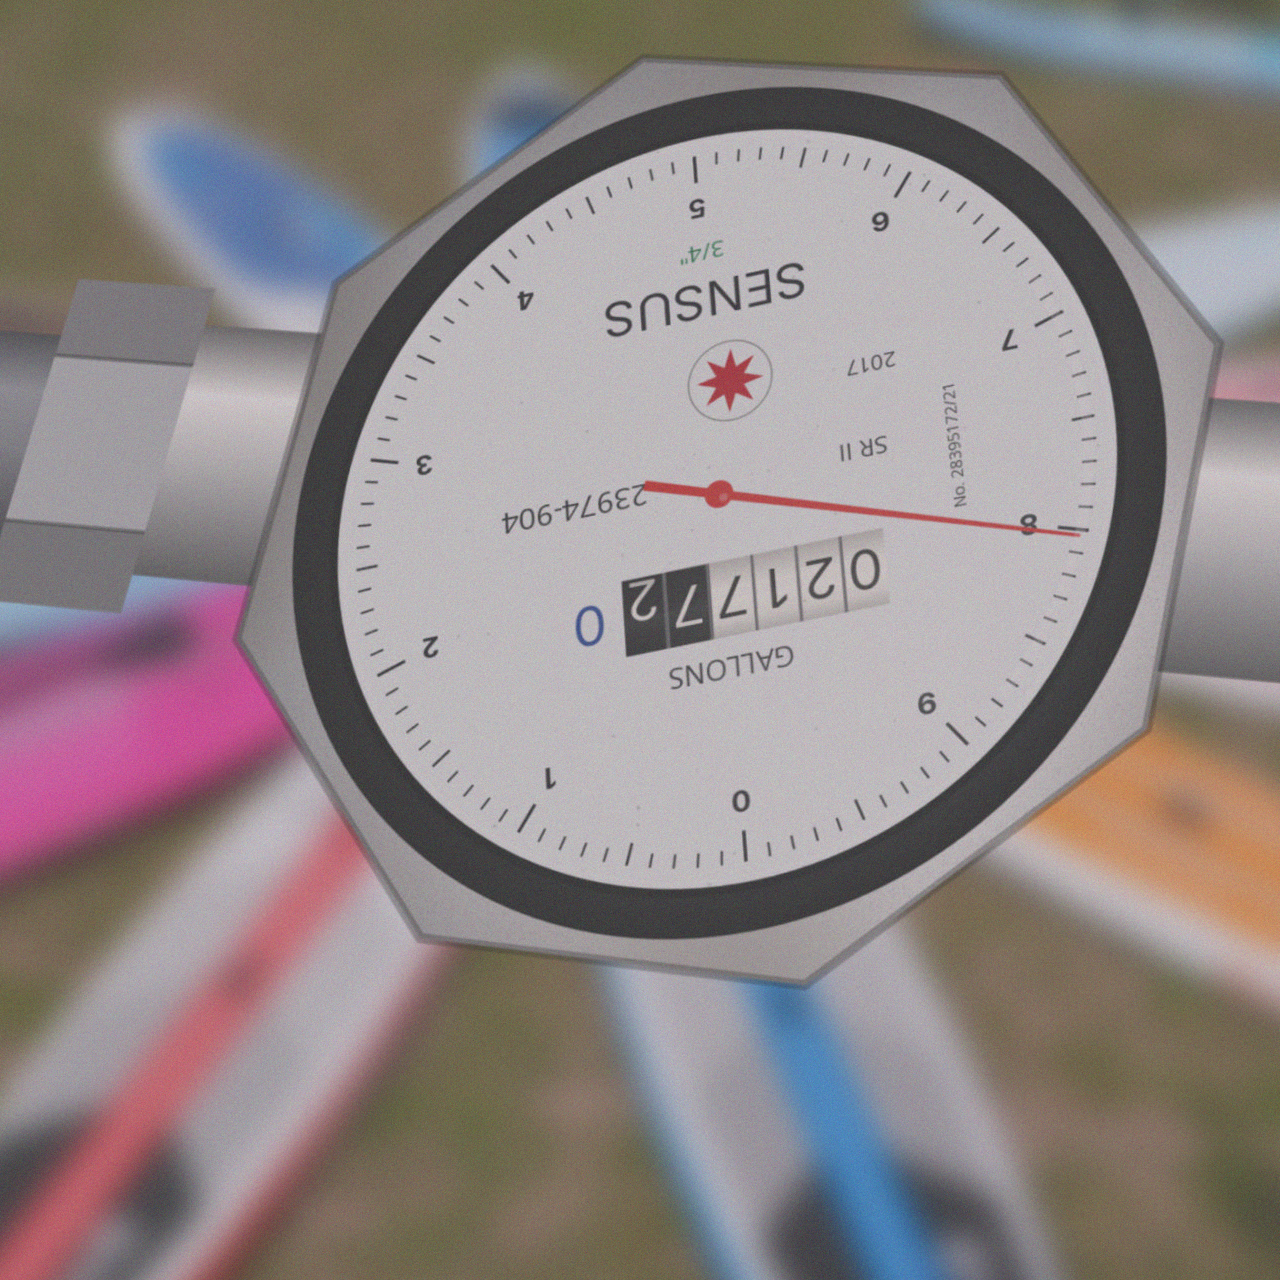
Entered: 217718.0 gal
